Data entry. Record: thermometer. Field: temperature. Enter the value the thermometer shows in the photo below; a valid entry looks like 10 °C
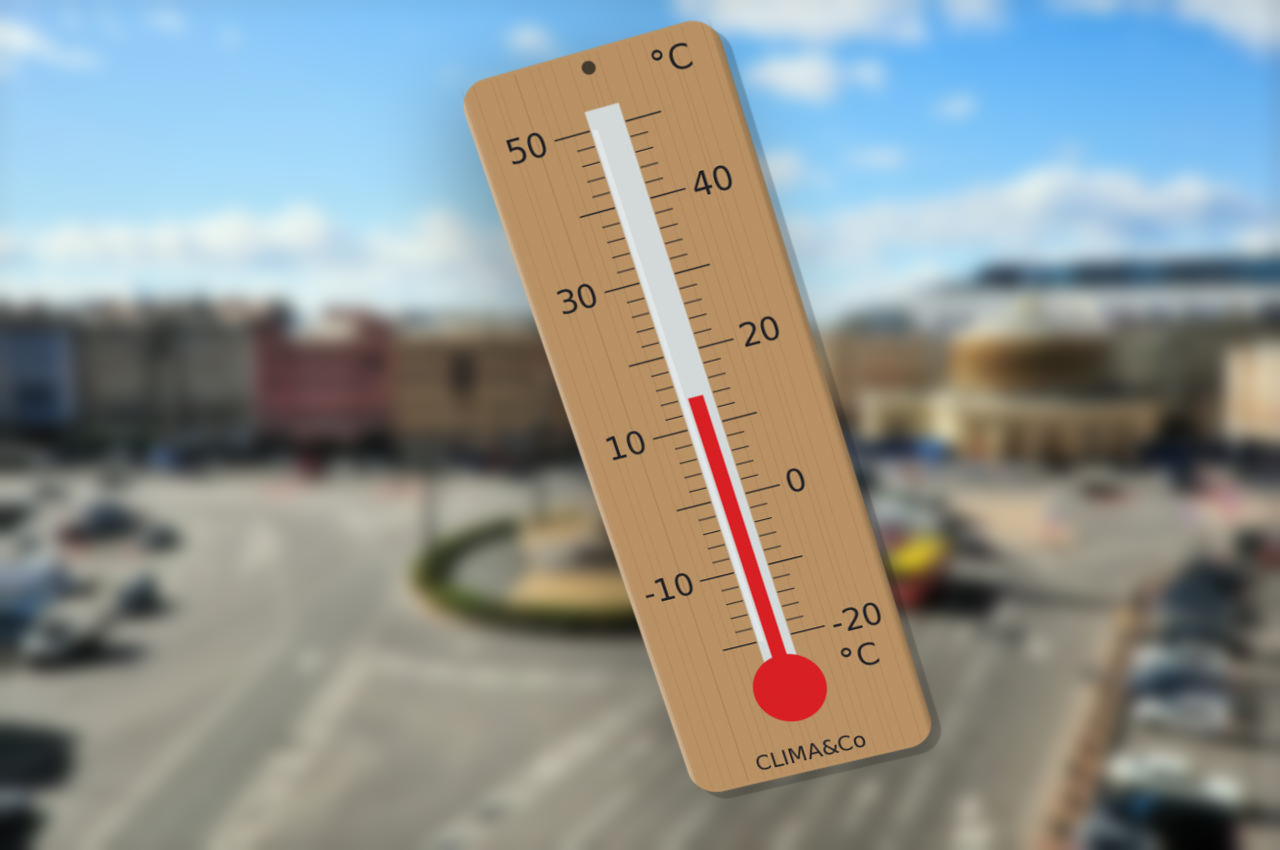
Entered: 14 °C
